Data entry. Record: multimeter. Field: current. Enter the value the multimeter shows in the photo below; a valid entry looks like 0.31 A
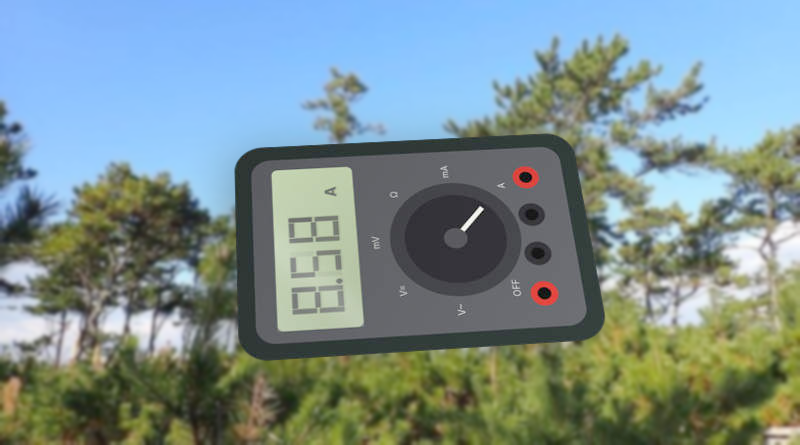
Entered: 8.58 A
